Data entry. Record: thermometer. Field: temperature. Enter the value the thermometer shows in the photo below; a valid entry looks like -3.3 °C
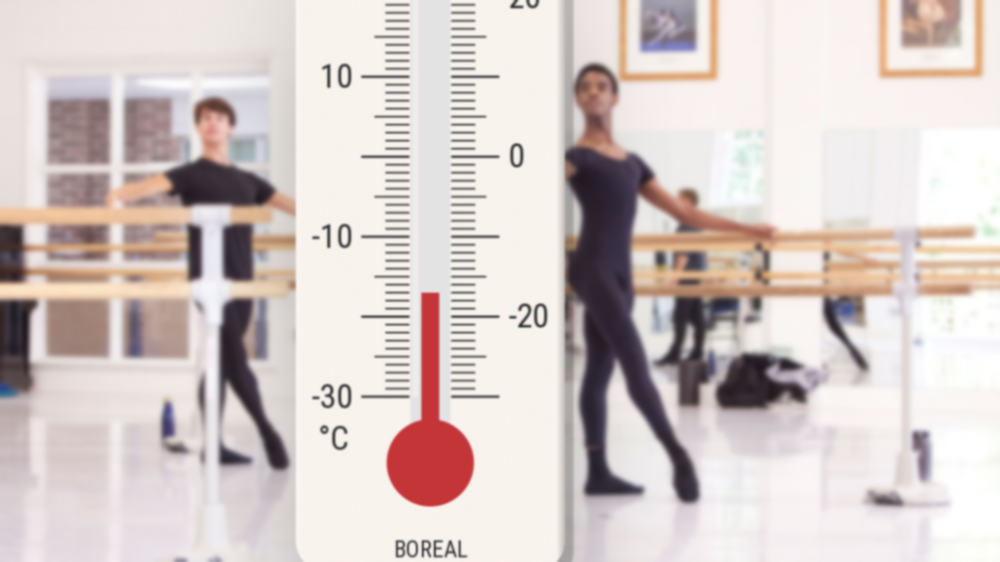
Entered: -17 °C
